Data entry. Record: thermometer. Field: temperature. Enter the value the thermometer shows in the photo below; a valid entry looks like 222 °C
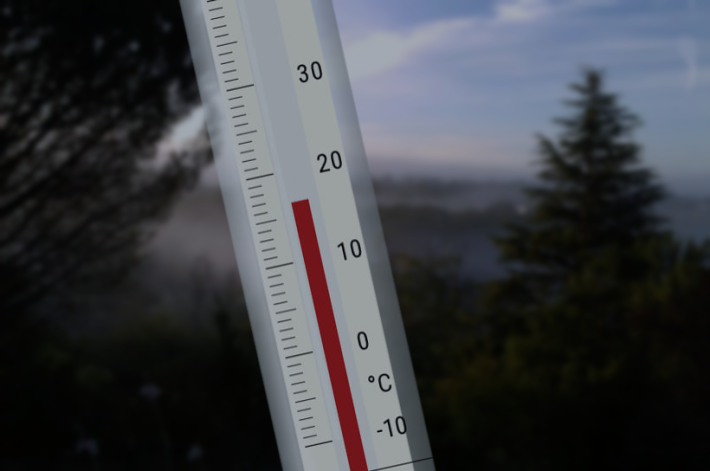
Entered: 16.5 °C
